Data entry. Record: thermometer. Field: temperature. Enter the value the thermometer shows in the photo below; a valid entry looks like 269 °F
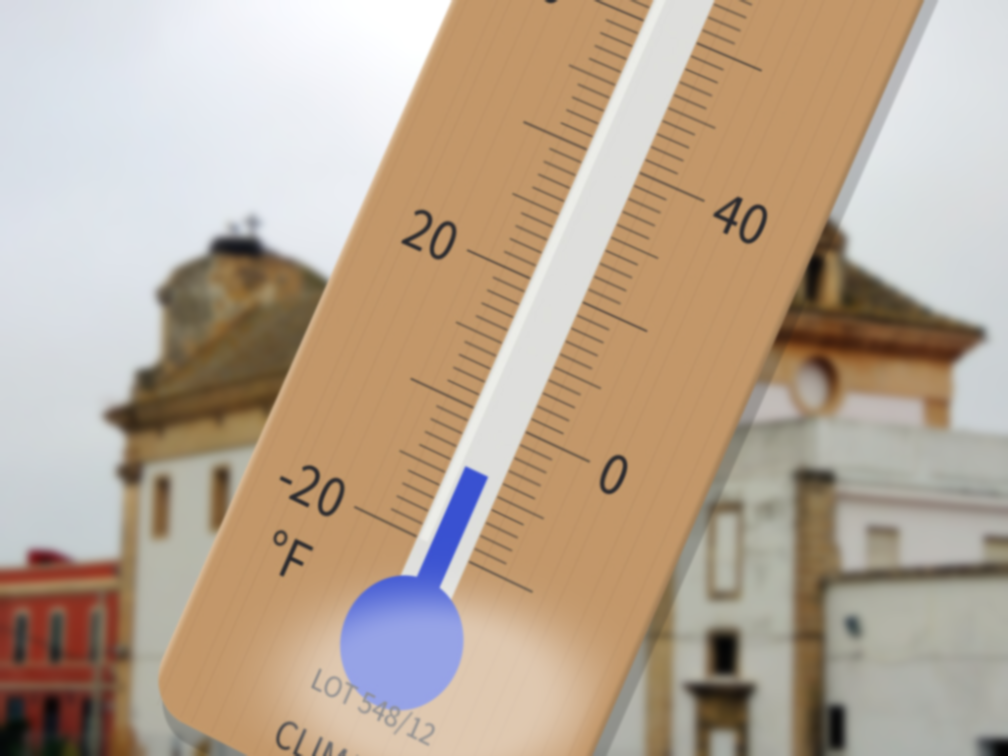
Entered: -8 °F
